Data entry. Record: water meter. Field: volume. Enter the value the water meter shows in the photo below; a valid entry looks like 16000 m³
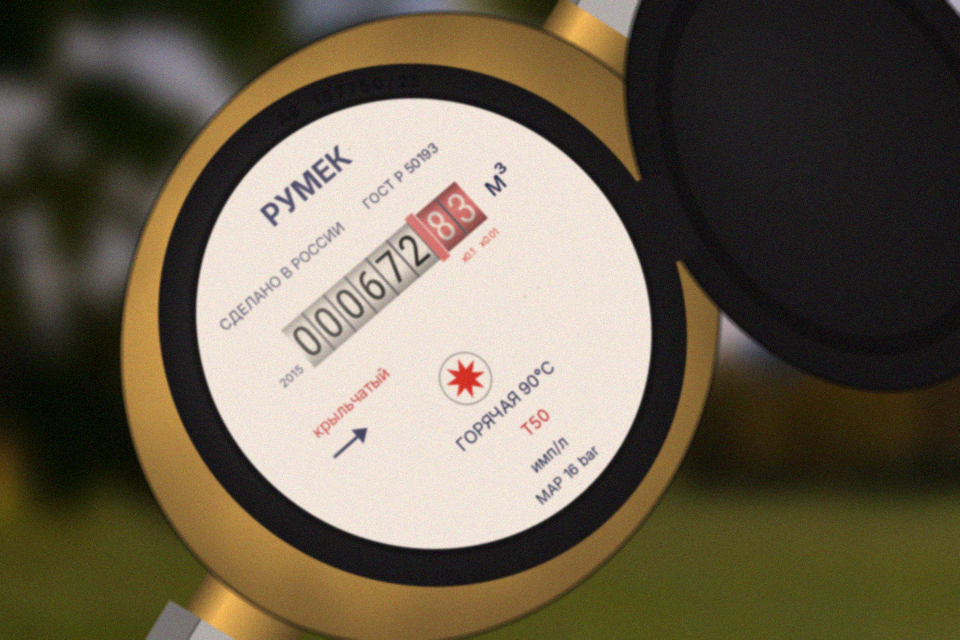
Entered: 672.83 m³
